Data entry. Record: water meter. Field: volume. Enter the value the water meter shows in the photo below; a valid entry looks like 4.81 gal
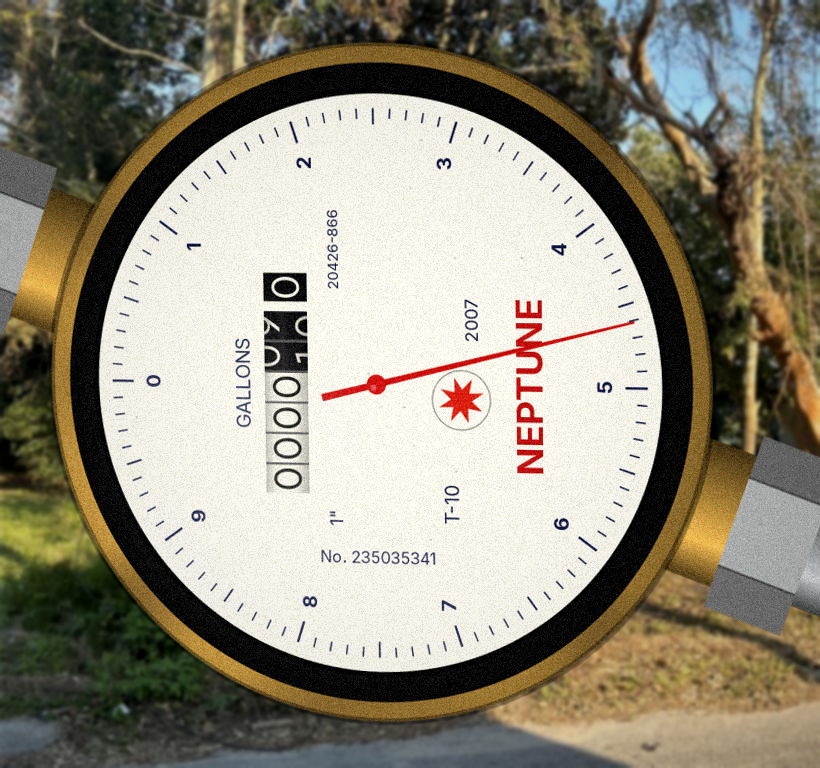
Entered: 94.6 gal
